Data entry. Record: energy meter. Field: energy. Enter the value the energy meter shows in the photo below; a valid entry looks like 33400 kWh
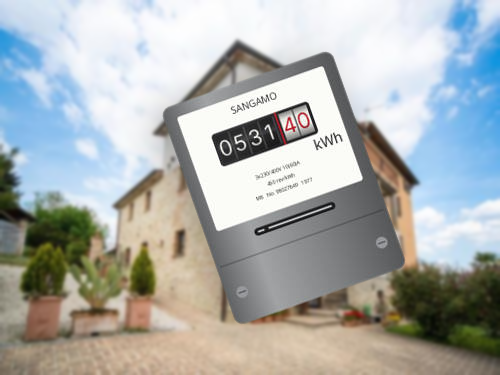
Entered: 531.40 kWh
